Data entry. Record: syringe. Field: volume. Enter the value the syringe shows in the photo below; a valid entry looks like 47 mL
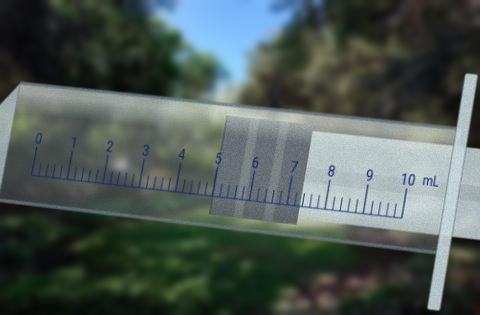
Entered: 5 mL
